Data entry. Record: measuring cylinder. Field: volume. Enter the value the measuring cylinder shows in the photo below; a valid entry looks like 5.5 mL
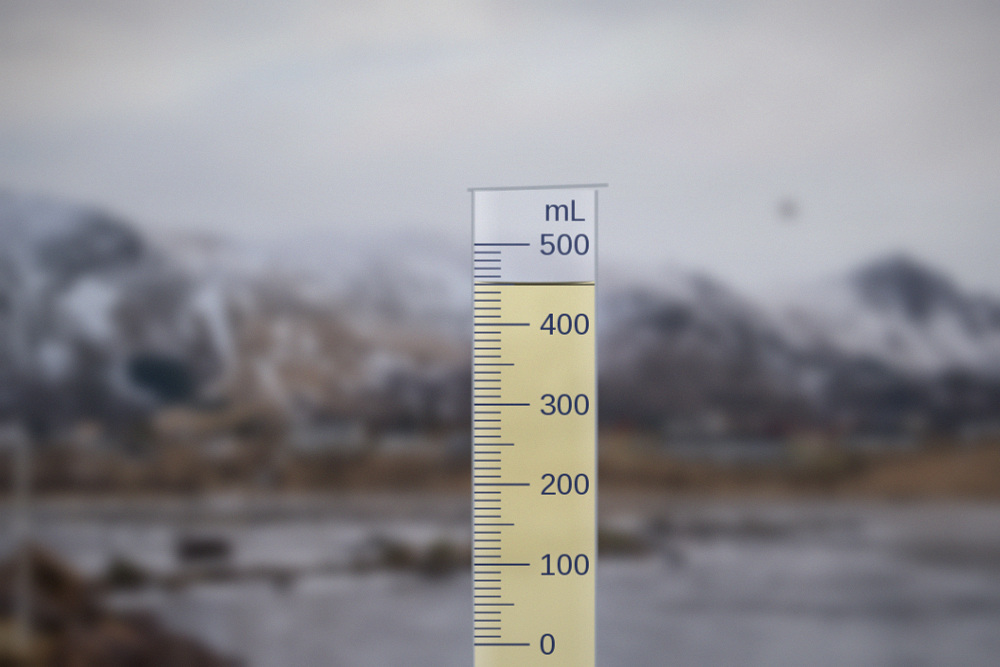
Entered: 450 mL
